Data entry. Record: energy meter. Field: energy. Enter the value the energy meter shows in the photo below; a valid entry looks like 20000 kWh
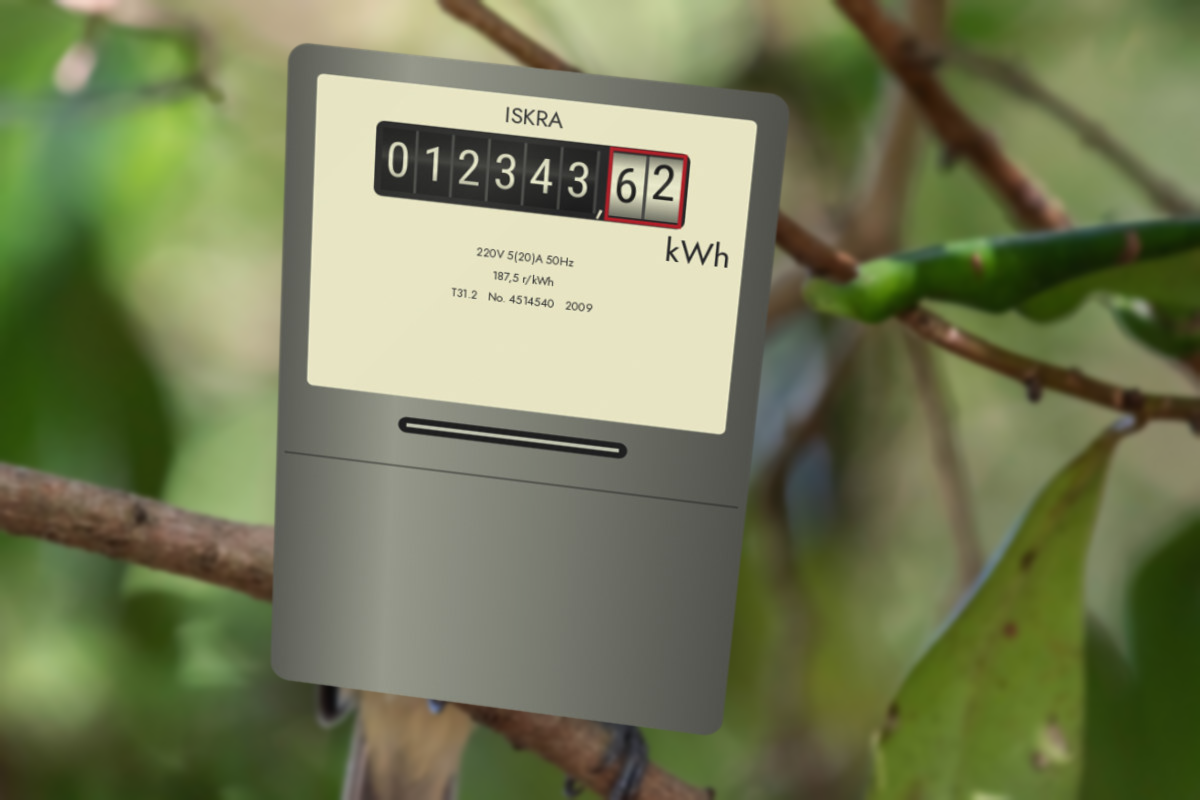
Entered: 12343.62 kWh
